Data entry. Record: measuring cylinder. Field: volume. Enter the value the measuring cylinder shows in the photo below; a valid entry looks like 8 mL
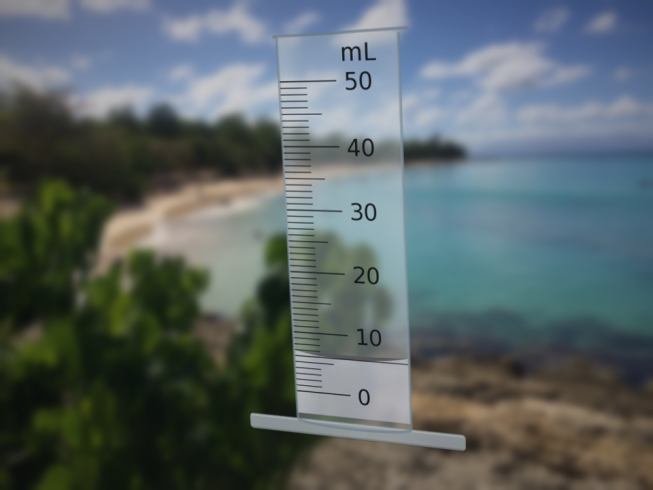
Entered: 6 mL
